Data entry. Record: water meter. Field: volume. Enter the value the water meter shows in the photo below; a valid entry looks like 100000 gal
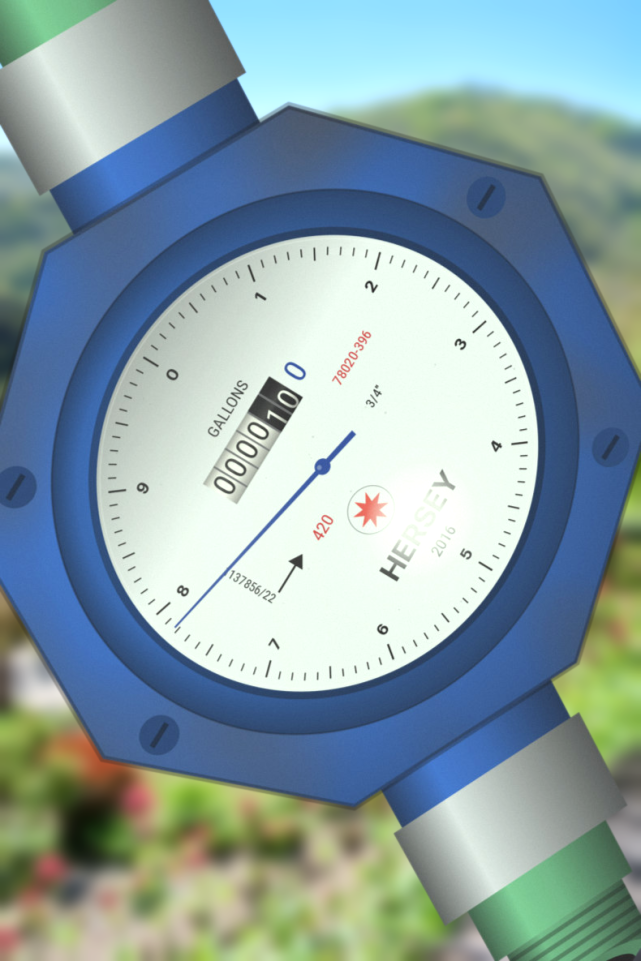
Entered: 97.8 gal
